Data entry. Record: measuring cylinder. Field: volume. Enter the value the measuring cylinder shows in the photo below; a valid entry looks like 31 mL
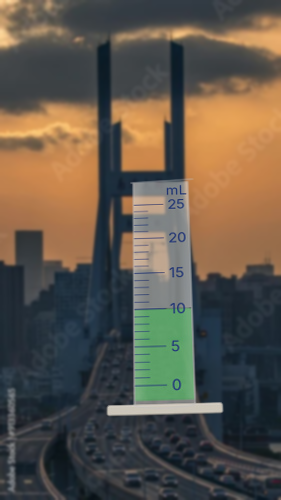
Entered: 10 mL
